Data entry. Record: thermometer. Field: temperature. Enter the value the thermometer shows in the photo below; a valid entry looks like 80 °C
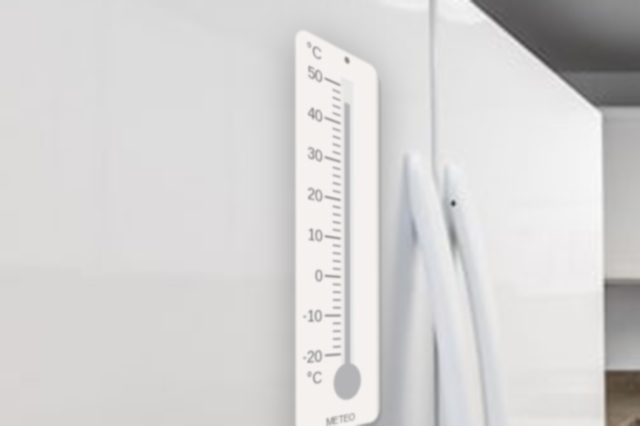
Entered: 46 °C
